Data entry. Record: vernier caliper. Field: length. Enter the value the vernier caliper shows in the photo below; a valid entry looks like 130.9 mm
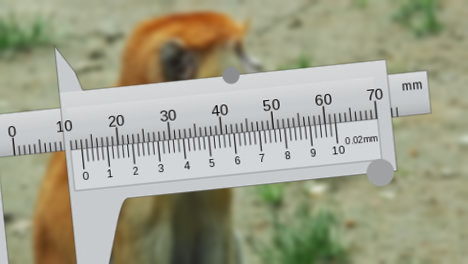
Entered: 13.0 mm
